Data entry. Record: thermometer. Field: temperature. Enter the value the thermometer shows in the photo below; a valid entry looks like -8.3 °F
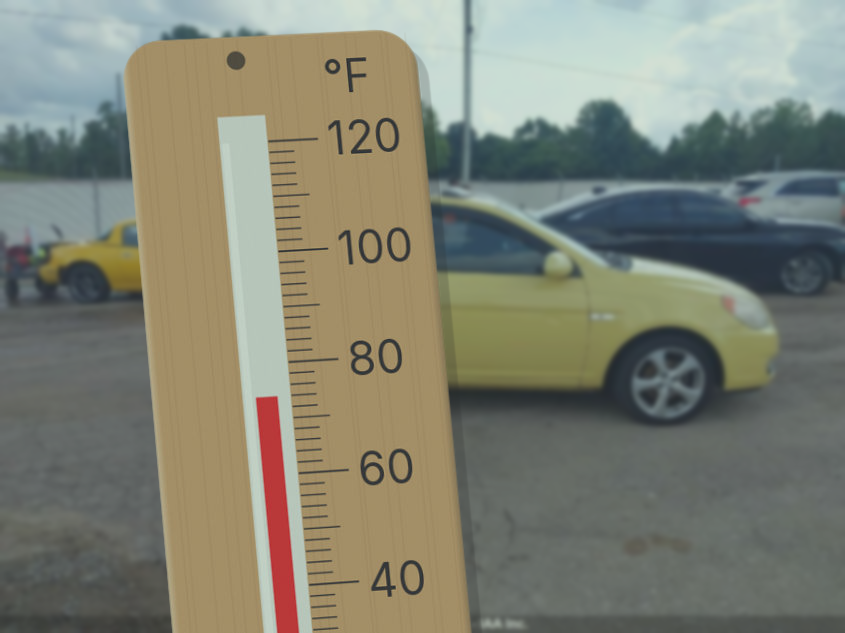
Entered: 74 °F
